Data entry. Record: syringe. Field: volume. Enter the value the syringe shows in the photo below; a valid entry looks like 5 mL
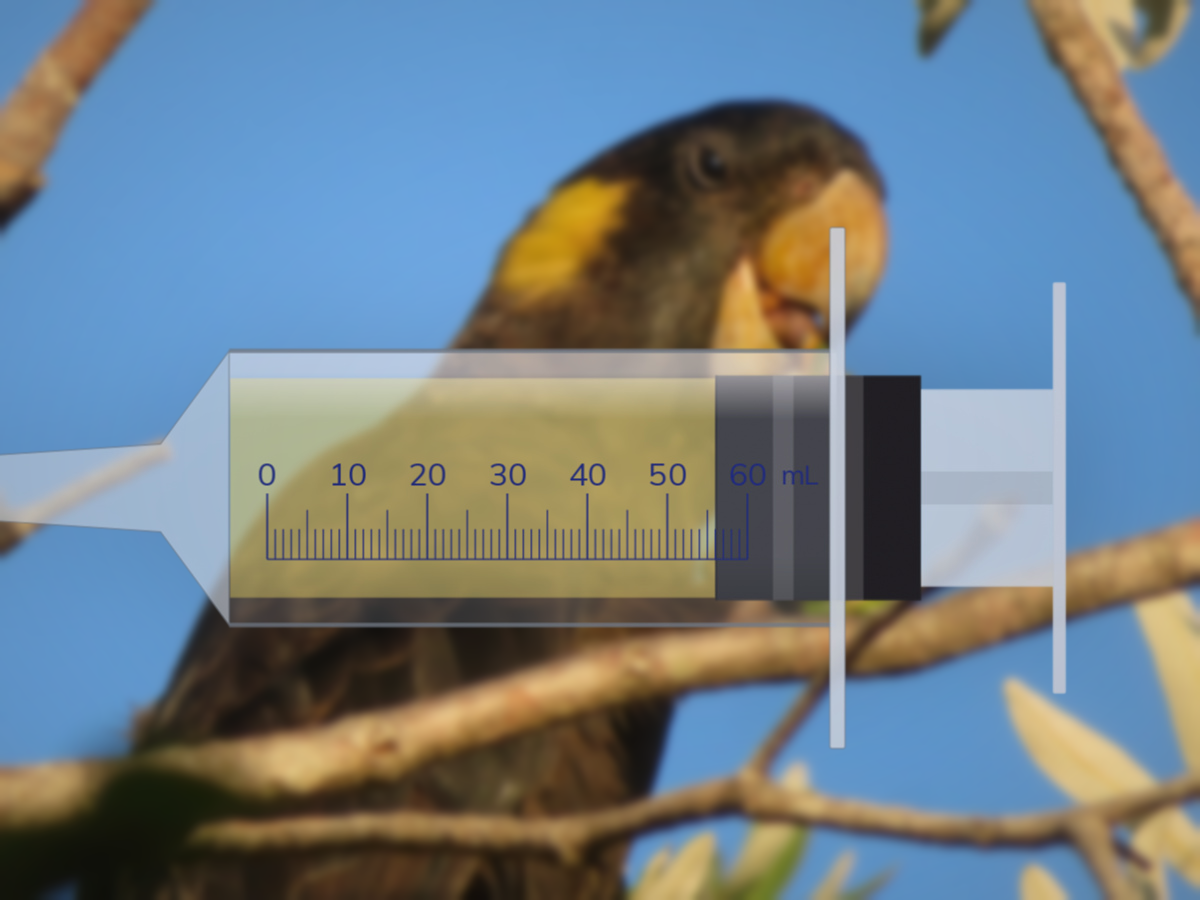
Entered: 56 mL
